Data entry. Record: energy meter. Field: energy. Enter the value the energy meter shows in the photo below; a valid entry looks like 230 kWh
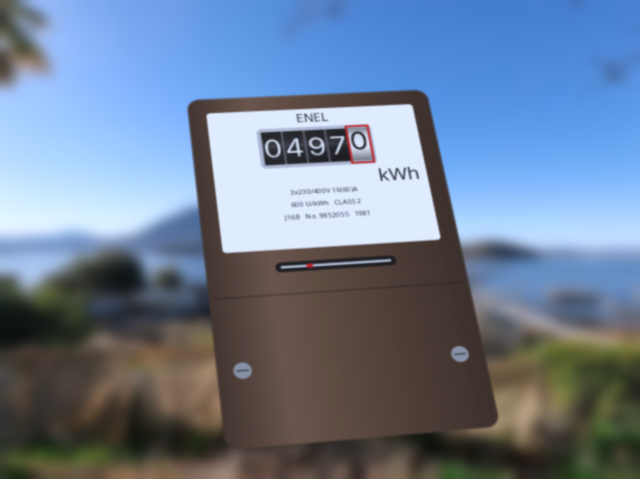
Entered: 497.0 kWh
